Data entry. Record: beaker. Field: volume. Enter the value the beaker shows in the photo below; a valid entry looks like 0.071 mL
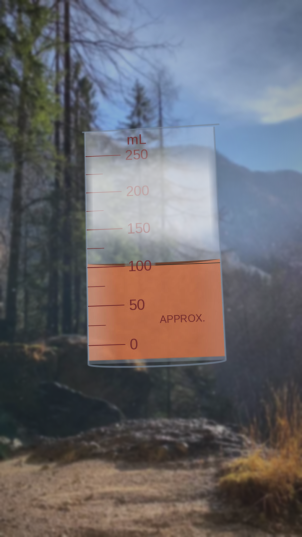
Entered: 100 mL
